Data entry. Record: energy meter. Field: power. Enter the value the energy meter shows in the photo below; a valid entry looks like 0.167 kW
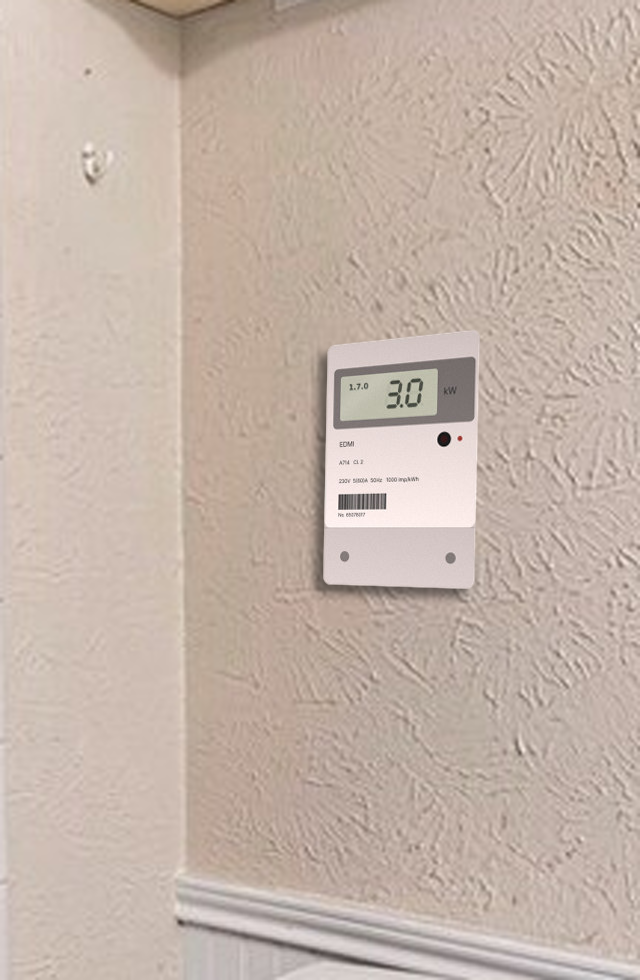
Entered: 3.0 kW
